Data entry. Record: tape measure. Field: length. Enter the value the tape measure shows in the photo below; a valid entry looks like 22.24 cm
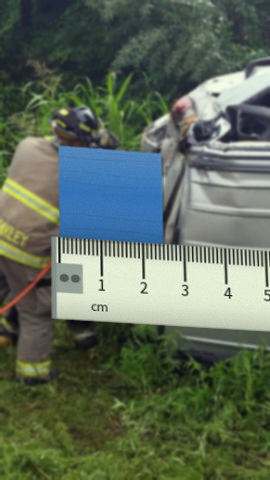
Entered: 2.5 cm
